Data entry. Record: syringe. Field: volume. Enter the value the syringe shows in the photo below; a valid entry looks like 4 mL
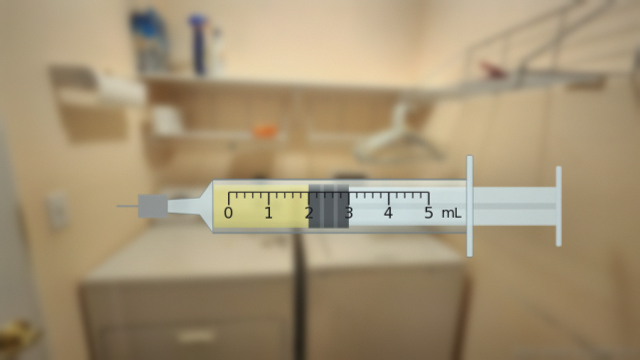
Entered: 2 mL
